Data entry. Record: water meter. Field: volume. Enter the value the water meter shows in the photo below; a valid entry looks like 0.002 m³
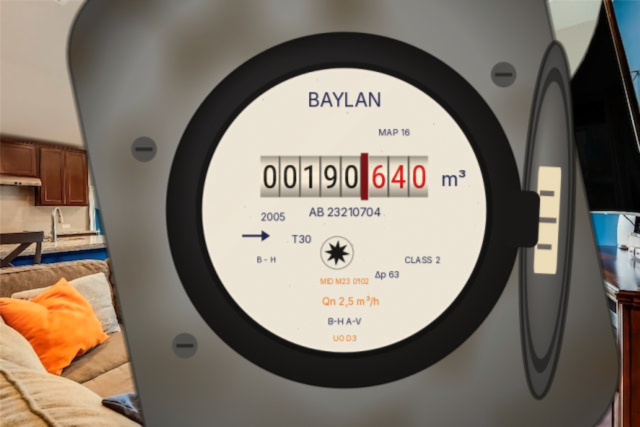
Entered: 190.640 m³
